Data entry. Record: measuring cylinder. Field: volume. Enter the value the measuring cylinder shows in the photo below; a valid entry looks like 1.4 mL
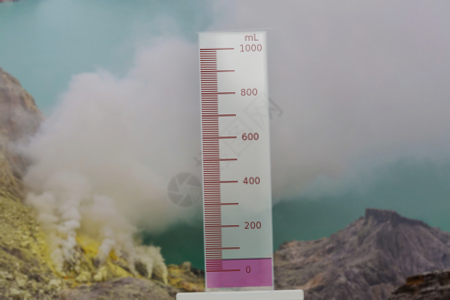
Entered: 50 mL
